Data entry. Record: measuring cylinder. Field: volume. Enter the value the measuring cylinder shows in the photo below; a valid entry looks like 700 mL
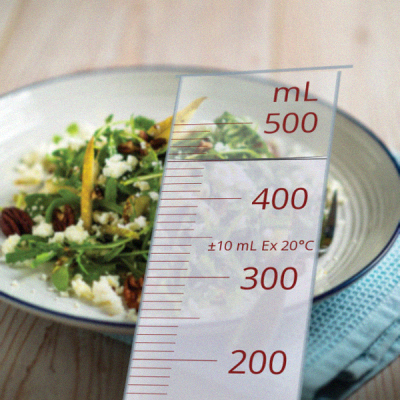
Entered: 450 mL
